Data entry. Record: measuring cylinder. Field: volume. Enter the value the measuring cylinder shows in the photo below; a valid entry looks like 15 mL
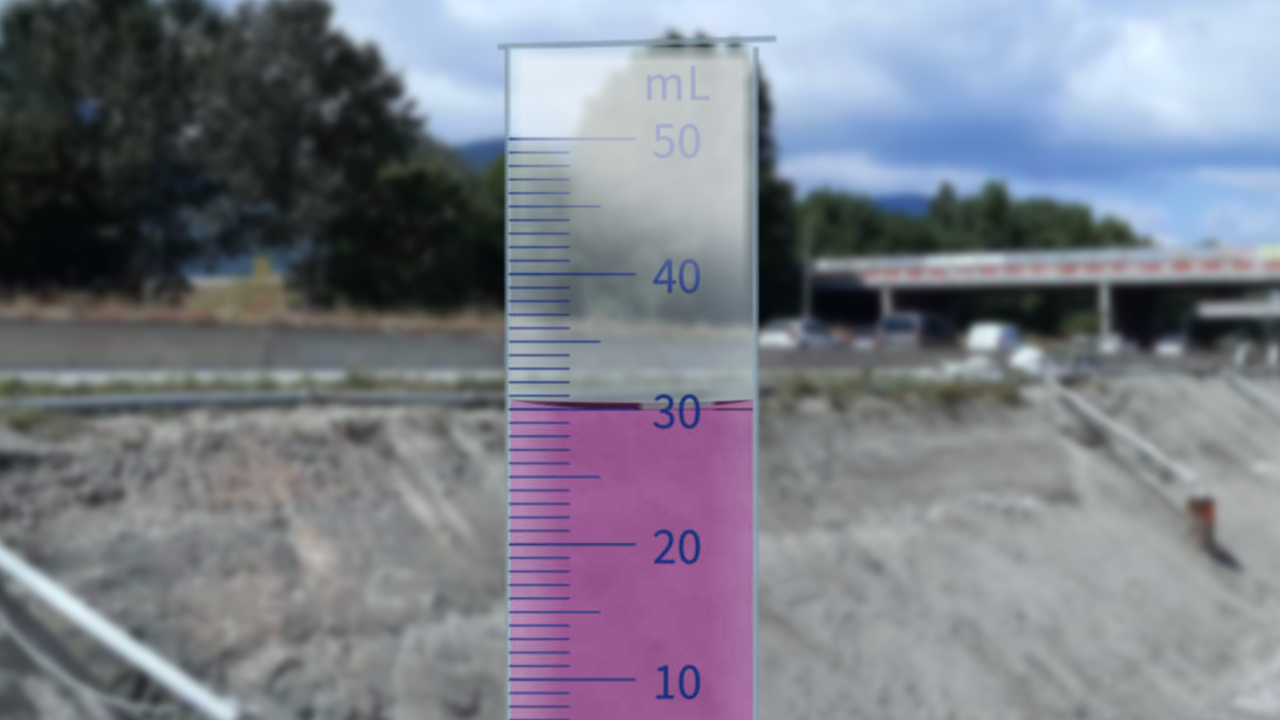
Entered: 30 mL
